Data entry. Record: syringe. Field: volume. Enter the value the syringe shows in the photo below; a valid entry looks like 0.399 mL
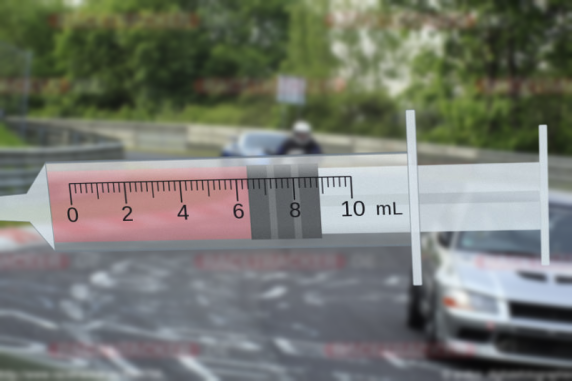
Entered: 6.4 mL
